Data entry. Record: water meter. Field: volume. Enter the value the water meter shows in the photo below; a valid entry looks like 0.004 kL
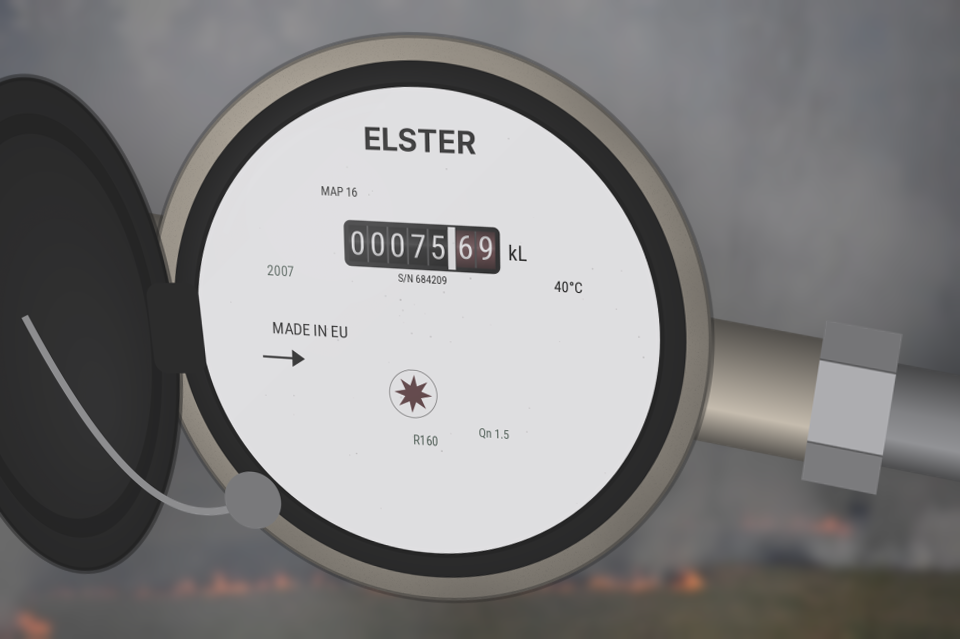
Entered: 75.69 kL
